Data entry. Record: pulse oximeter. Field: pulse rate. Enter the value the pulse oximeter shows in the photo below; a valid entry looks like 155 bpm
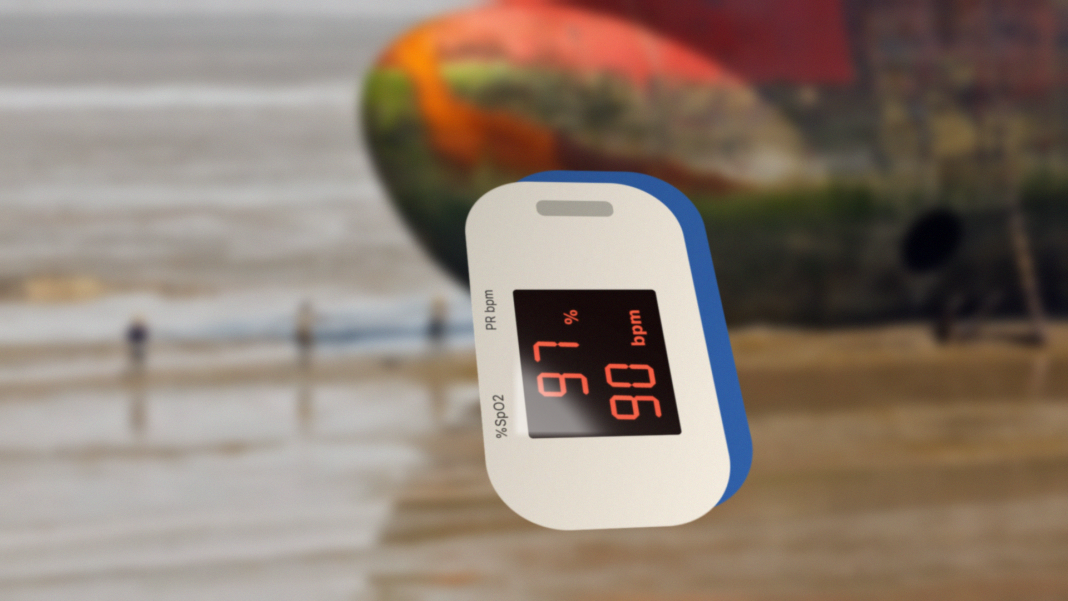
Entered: 90 bpm
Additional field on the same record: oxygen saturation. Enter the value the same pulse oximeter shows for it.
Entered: 97 %
